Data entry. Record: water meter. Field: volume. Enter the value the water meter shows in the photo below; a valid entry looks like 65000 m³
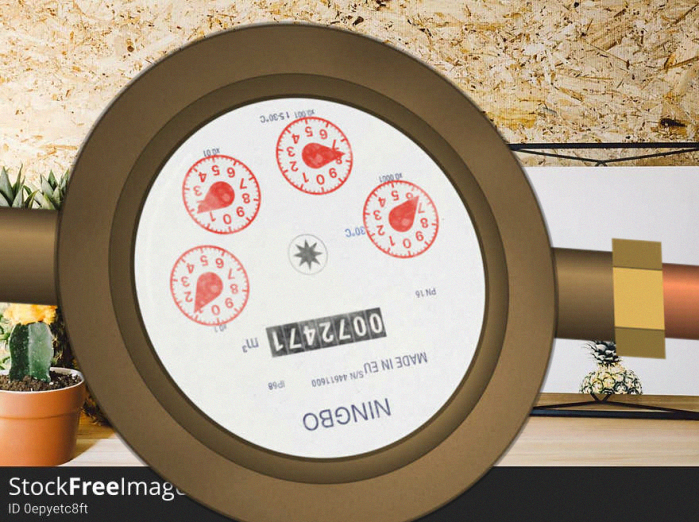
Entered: 72471.1176 m³
